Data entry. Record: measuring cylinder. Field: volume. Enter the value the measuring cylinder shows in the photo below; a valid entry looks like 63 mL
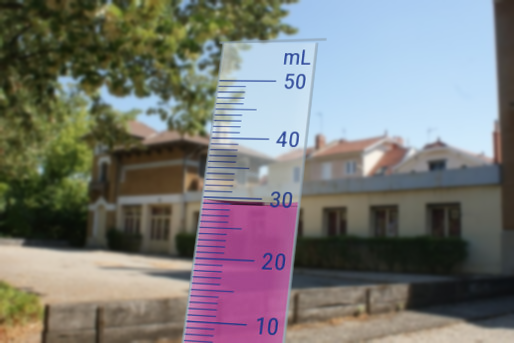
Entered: 29 mL
